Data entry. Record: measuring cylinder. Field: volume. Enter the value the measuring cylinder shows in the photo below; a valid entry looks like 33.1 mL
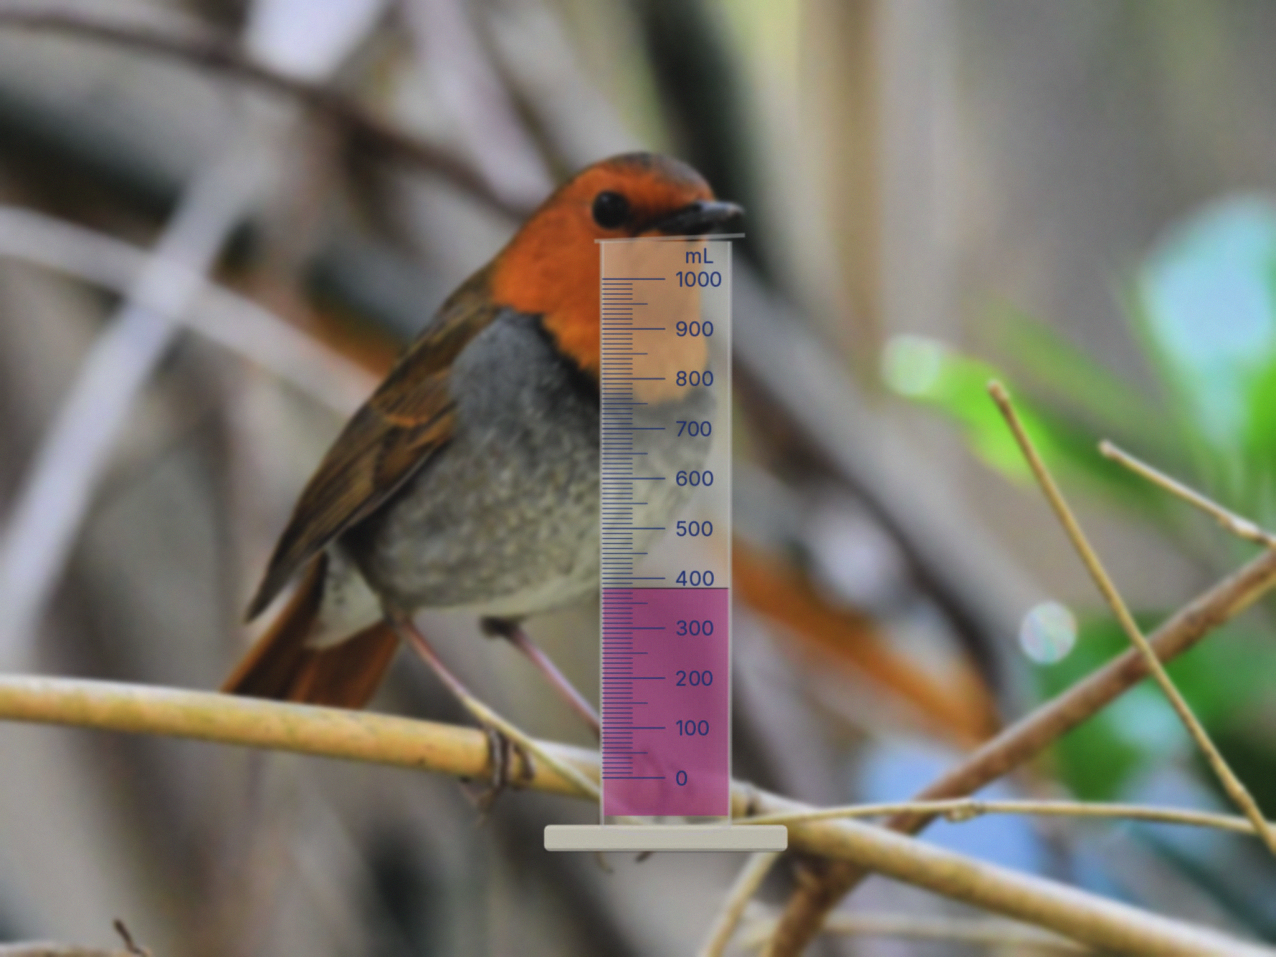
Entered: 380 mL
